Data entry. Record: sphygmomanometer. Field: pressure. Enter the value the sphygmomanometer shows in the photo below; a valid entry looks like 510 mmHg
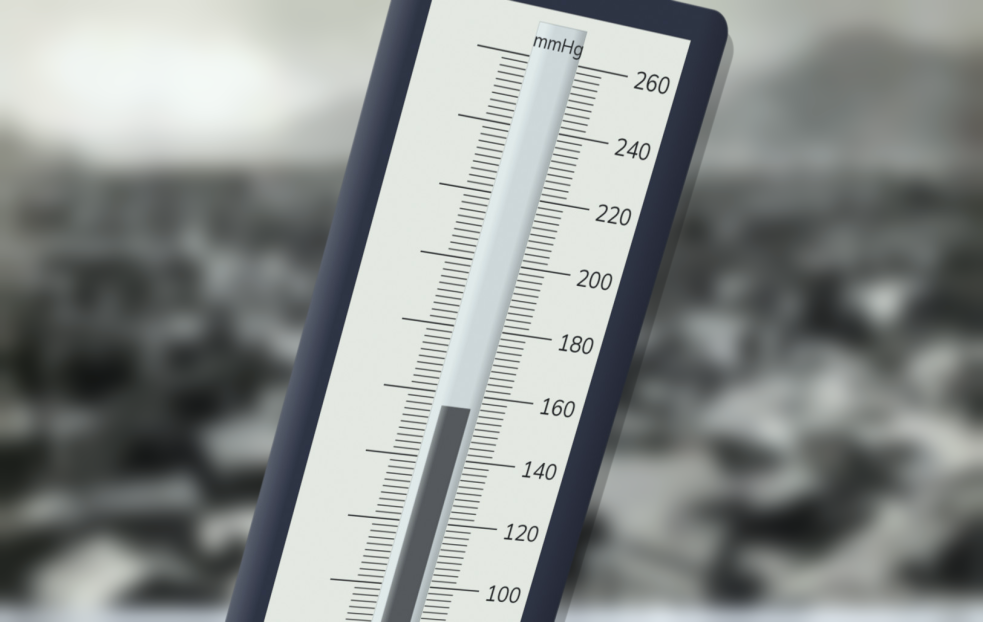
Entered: 156 mmHg
